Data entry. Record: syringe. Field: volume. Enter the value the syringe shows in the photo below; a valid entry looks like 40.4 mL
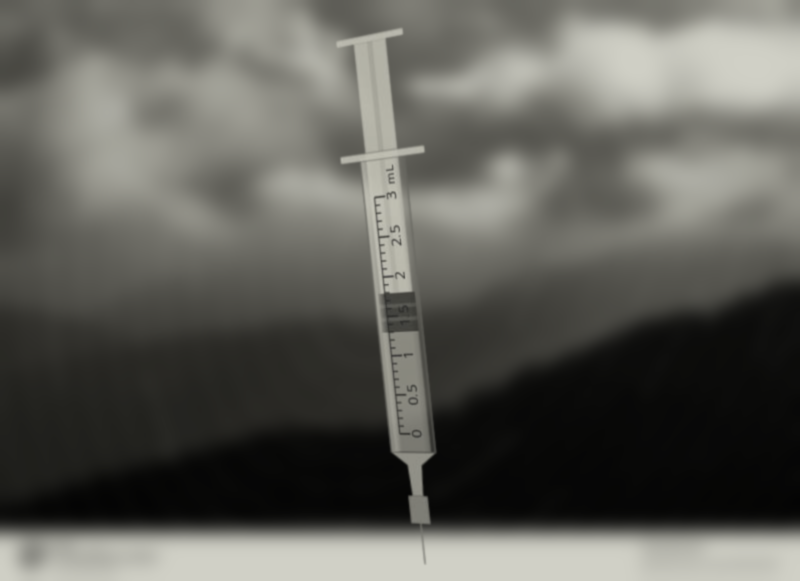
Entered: 1.3 mL
